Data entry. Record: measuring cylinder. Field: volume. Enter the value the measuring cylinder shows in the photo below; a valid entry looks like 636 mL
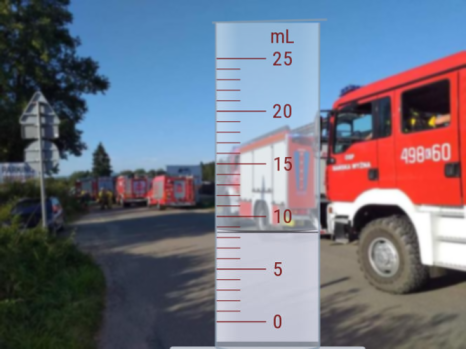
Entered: 8.5 mL
